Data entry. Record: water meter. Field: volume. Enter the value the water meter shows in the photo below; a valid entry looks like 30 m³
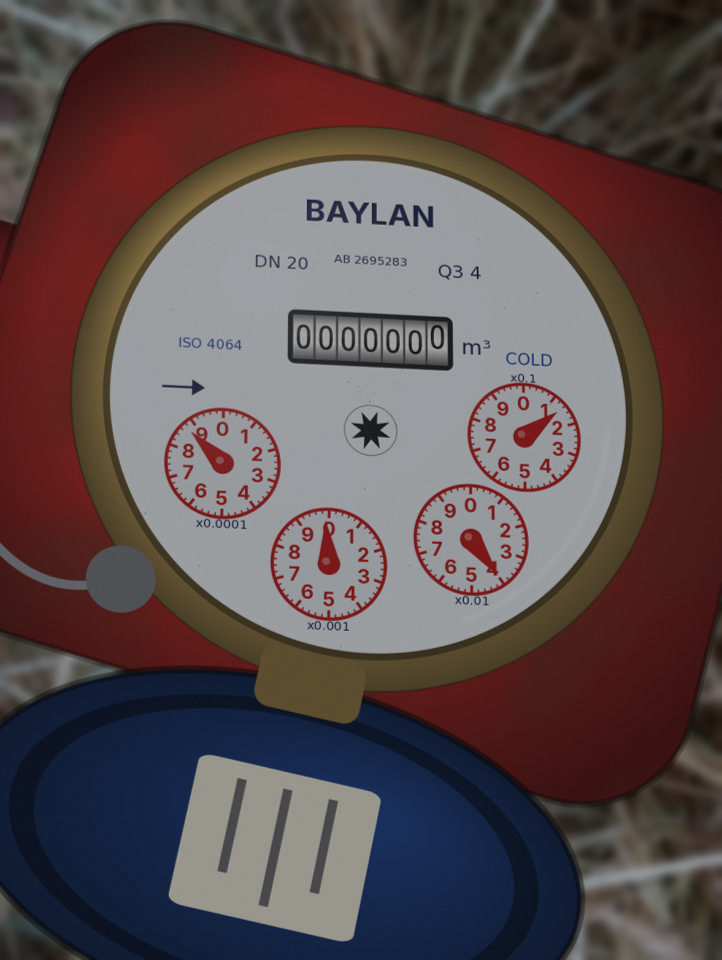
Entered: 0.1398 m³
